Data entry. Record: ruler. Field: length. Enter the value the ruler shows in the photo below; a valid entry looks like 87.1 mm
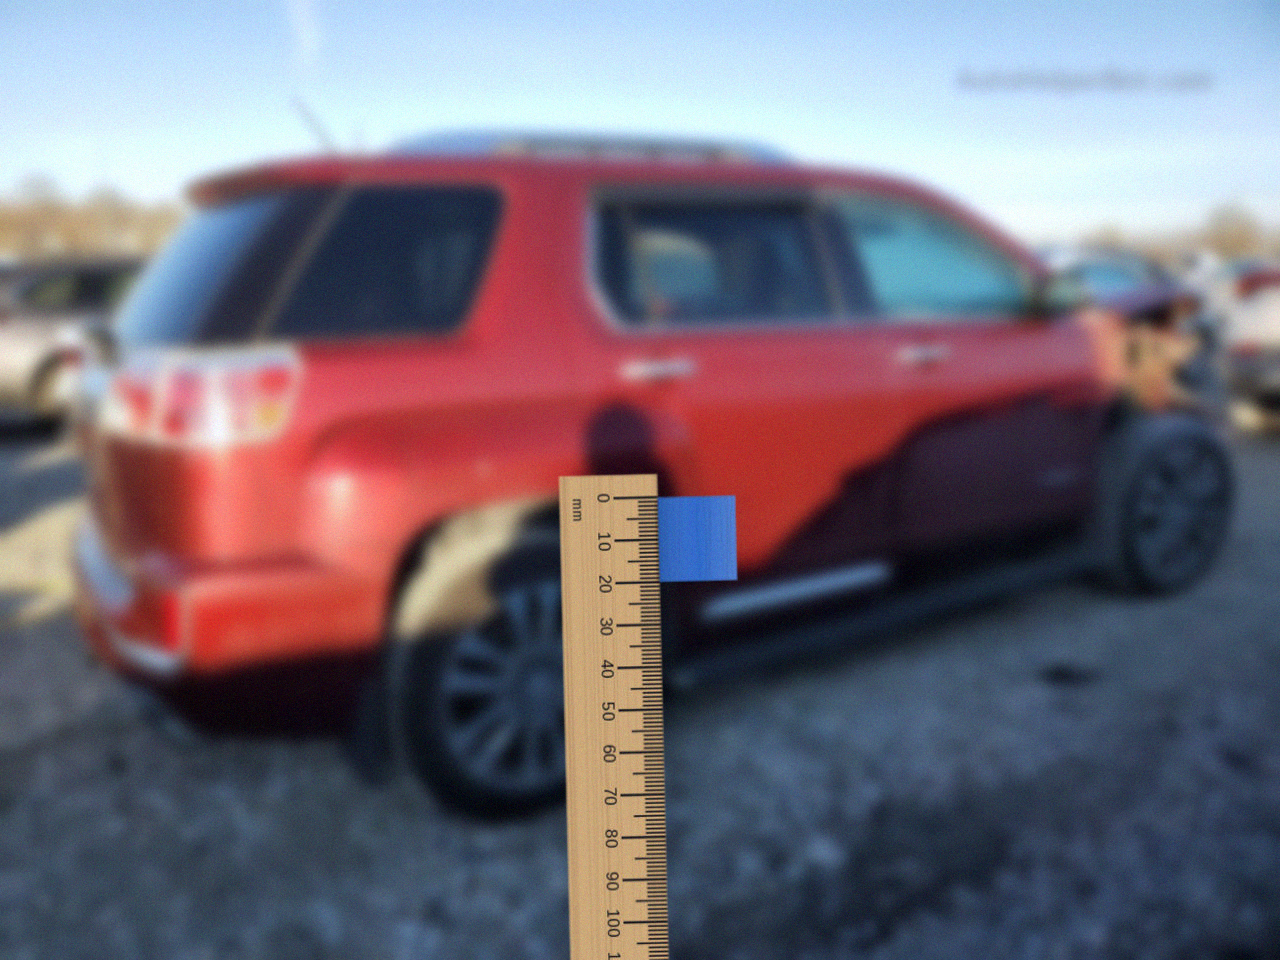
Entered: 20 mm
